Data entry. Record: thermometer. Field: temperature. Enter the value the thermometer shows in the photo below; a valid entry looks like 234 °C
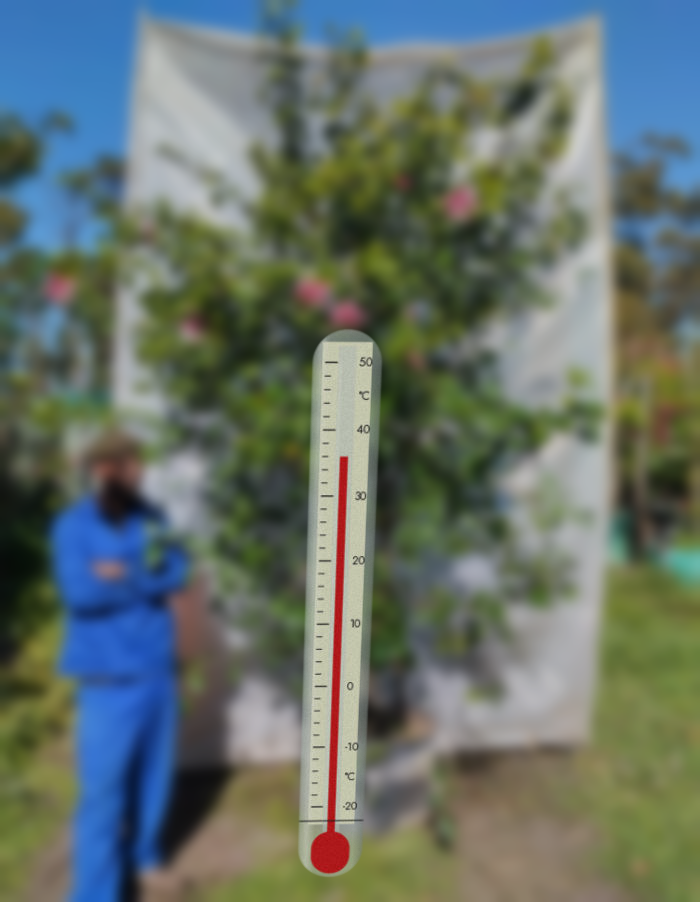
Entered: 36 °C
